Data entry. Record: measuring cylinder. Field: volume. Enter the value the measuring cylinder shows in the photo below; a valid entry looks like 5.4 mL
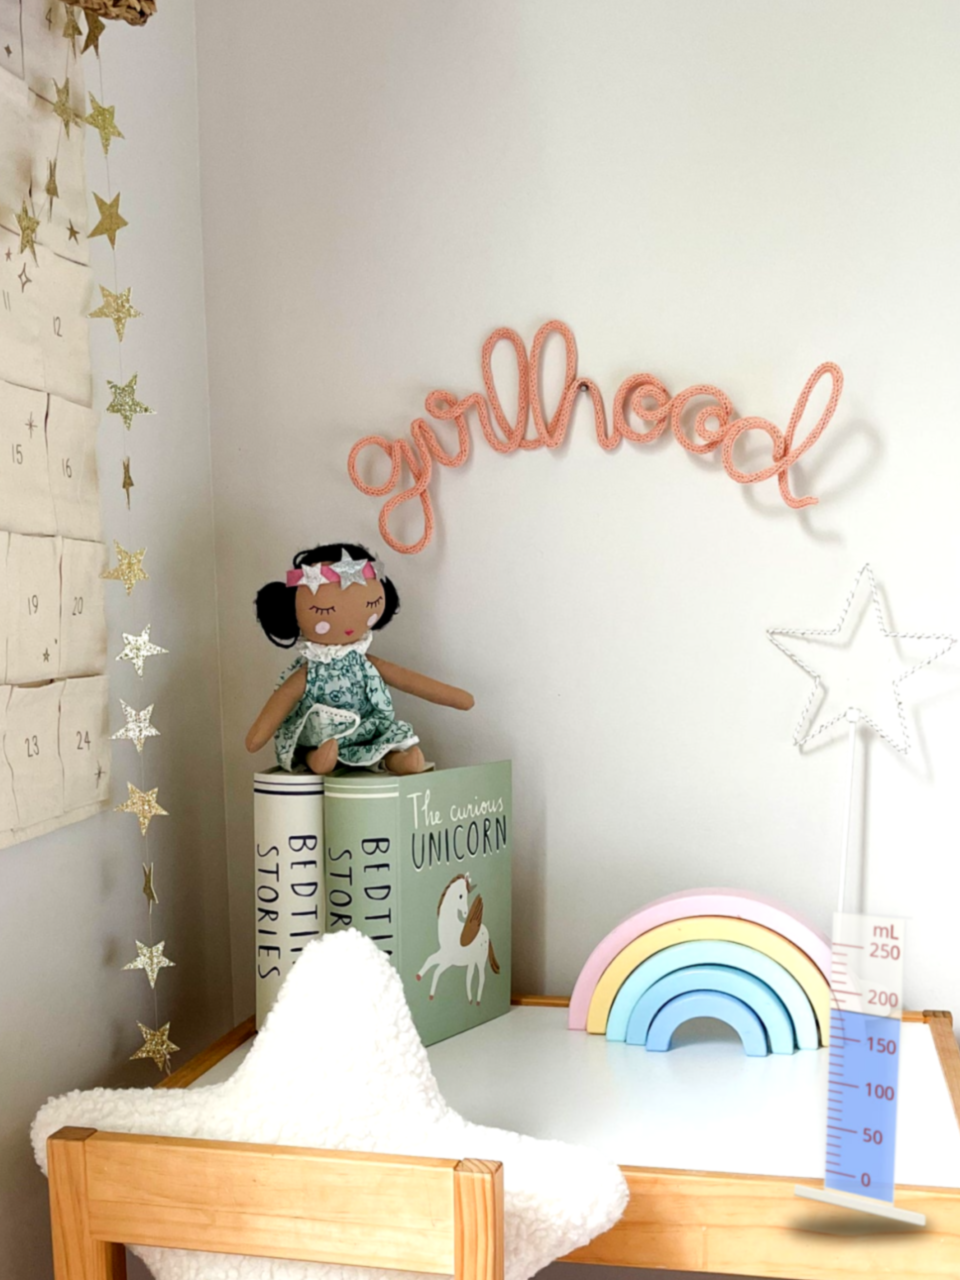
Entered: 180 mL
